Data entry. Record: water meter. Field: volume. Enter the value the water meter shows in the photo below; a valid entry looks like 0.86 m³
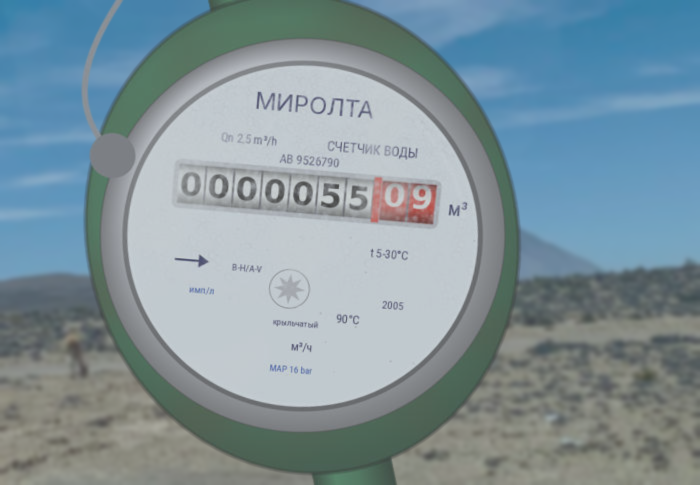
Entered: 55.09 m³
